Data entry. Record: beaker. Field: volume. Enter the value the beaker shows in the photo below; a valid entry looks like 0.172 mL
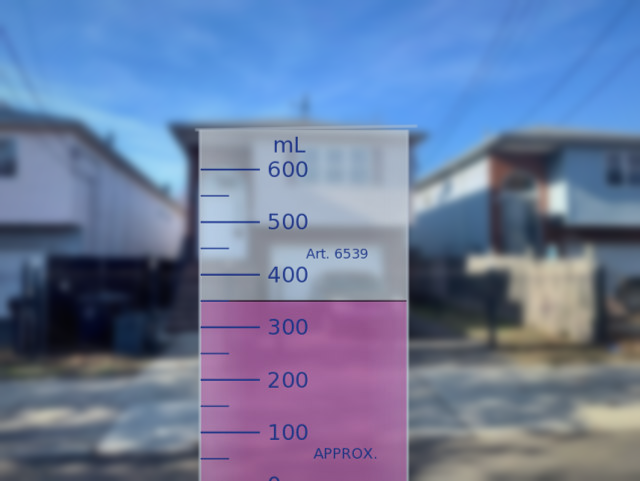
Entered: 350 mL
